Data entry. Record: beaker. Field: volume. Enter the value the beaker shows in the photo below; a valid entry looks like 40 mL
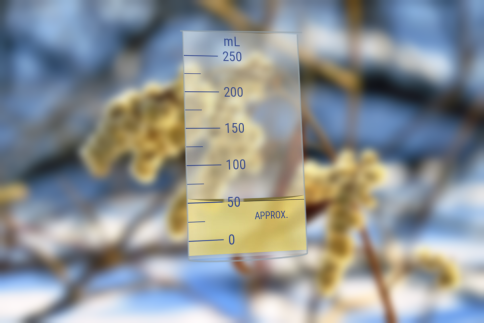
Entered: 50 mL
